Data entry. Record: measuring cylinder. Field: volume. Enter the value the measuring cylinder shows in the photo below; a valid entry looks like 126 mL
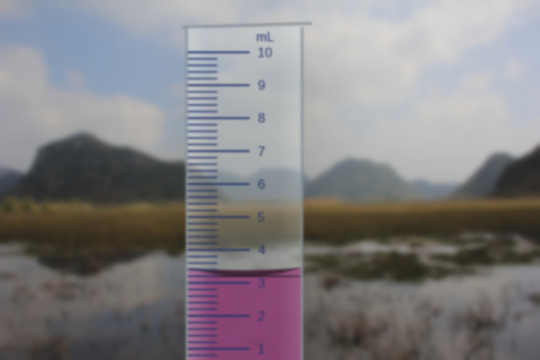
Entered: 3.2 mL
